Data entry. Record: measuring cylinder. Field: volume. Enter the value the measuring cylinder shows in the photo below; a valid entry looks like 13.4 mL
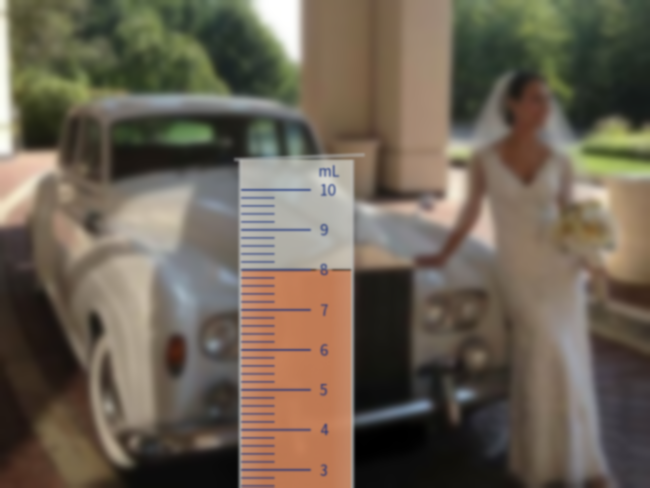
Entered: 8 mL
